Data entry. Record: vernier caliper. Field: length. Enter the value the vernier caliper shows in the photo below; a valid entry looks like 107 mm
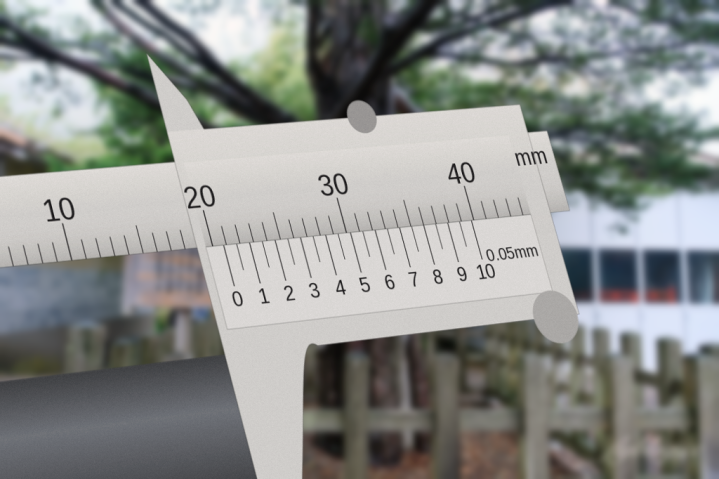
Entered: 20.8 mm
